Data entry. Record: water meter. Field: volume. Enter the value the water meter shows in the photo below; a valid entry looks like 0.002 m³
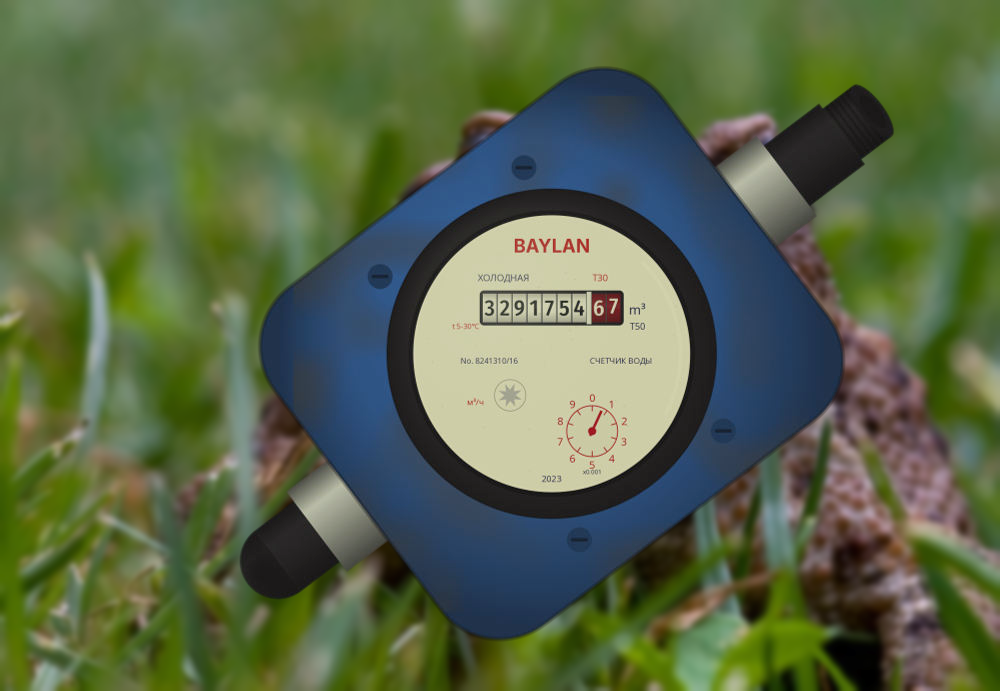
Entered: 3291754.670 m³
